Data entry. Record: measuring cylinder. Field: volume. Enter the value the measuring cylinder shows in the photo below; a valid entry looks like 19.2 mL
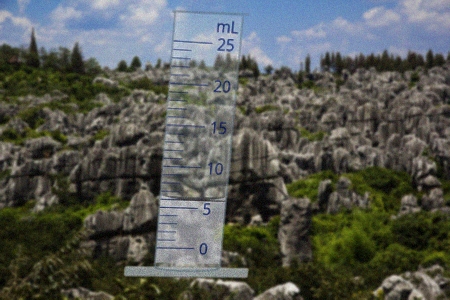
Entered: 6 mL
